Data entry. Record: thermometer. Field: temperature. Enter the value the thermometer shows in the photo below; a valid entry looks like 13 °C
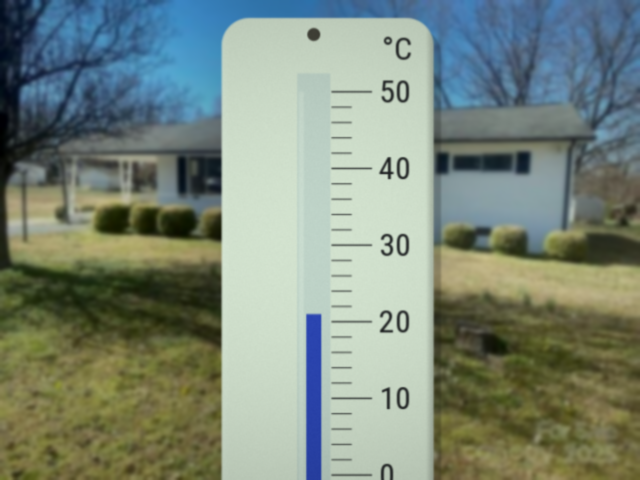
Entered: 21 °C
